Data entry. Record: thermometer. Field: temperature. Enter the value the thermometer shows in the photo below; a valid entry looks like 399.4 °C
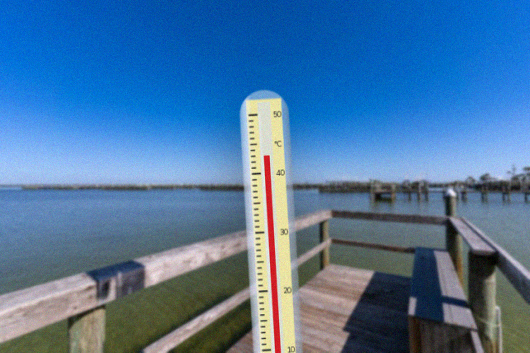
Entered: 43 °C
